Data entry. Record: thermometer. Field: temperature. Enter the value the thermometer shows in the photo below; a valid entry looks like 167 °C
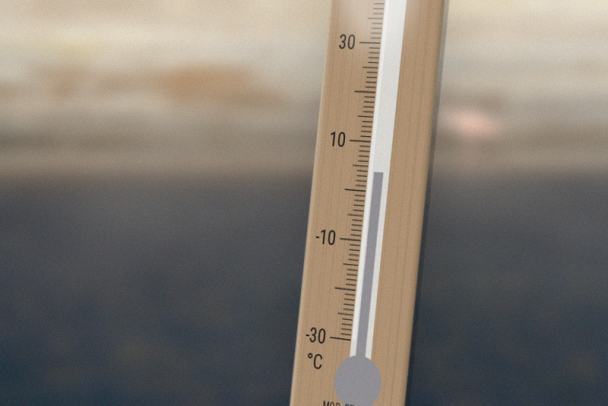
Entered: 4 °C
